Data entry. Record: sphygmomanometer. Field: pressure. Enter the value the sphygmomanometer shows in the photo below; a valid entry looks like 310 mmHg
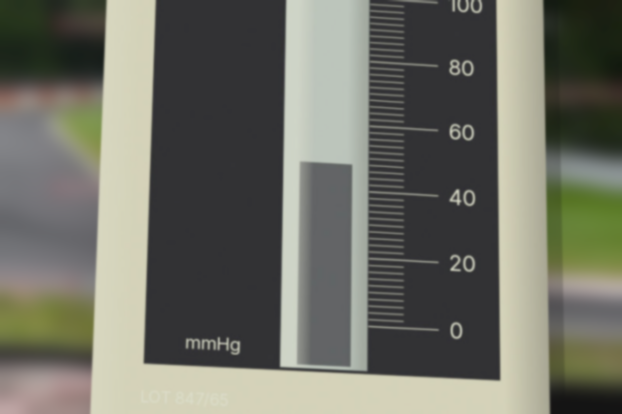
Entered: 48 mmHg
